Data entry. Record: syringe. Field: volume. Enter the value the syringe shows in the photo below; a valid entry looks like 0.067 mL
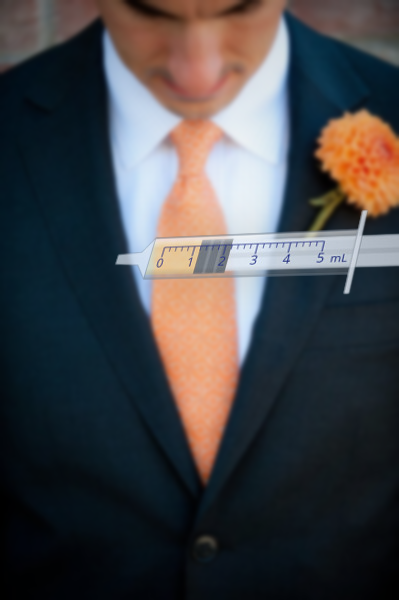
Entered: 1.2 mL
